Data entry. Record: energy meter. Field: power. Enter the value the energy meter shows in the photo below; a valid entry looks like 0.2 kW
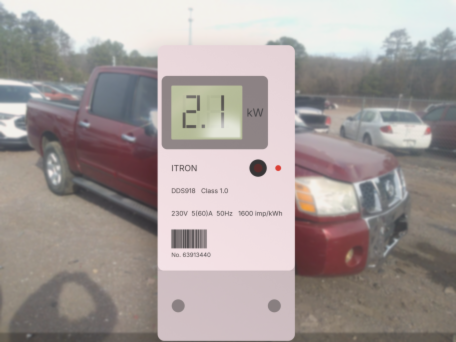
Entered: 2.1 kW
